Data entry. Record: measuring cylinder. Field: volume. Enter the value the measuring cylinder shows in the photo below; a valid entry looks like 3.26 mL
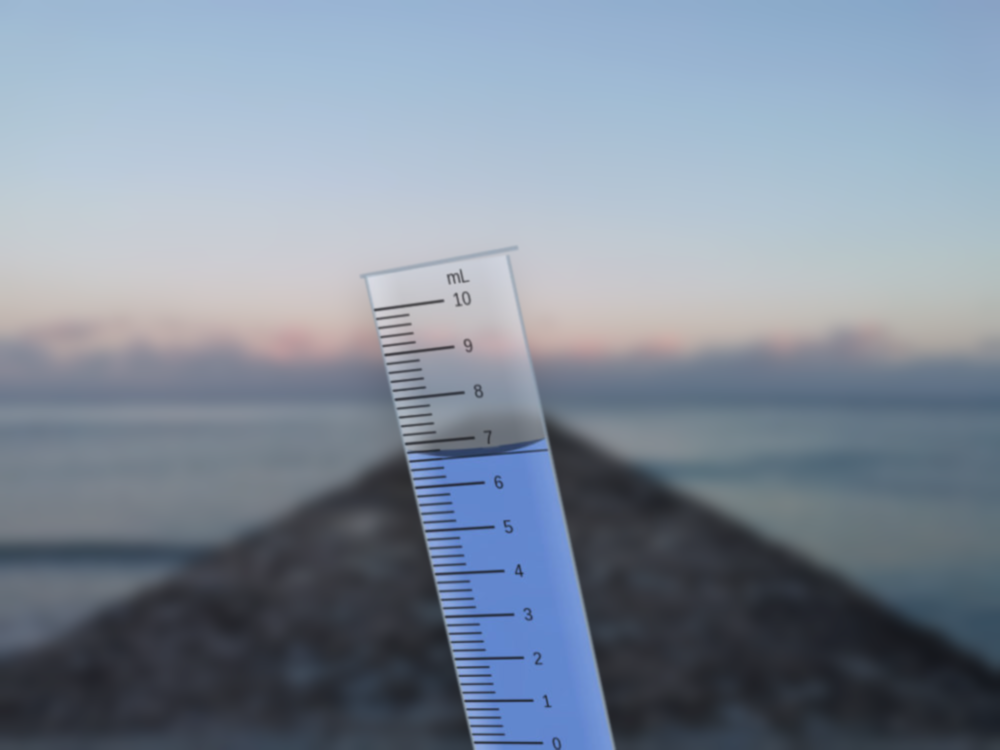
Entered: 6.6 mL
